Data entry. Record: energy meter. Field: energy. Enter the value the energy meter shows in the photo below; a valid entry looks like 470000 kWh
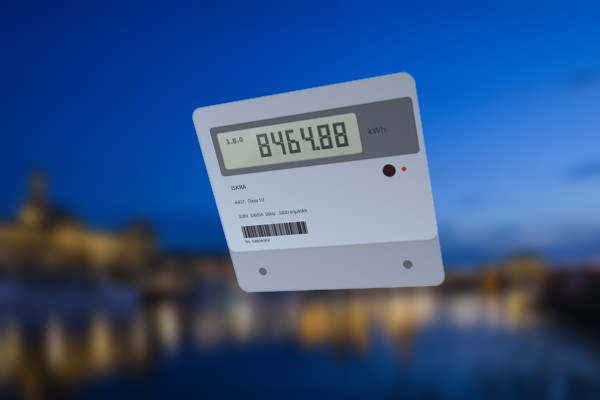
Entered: 8464.88 kWh
